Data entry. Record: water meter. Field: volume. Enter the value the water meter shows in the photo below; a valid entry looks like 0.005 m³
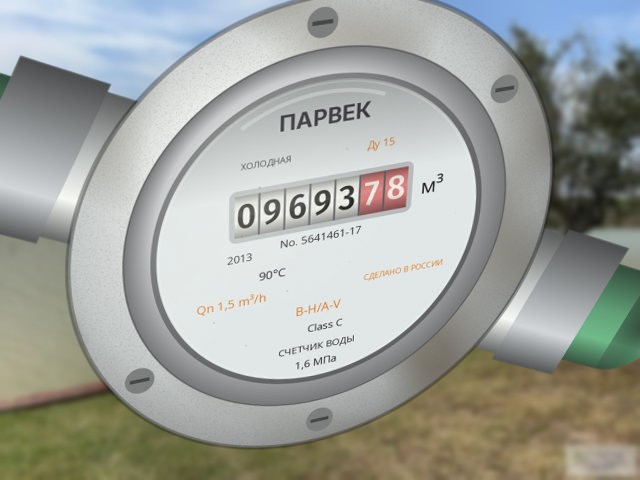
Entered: 9693.78 m³
